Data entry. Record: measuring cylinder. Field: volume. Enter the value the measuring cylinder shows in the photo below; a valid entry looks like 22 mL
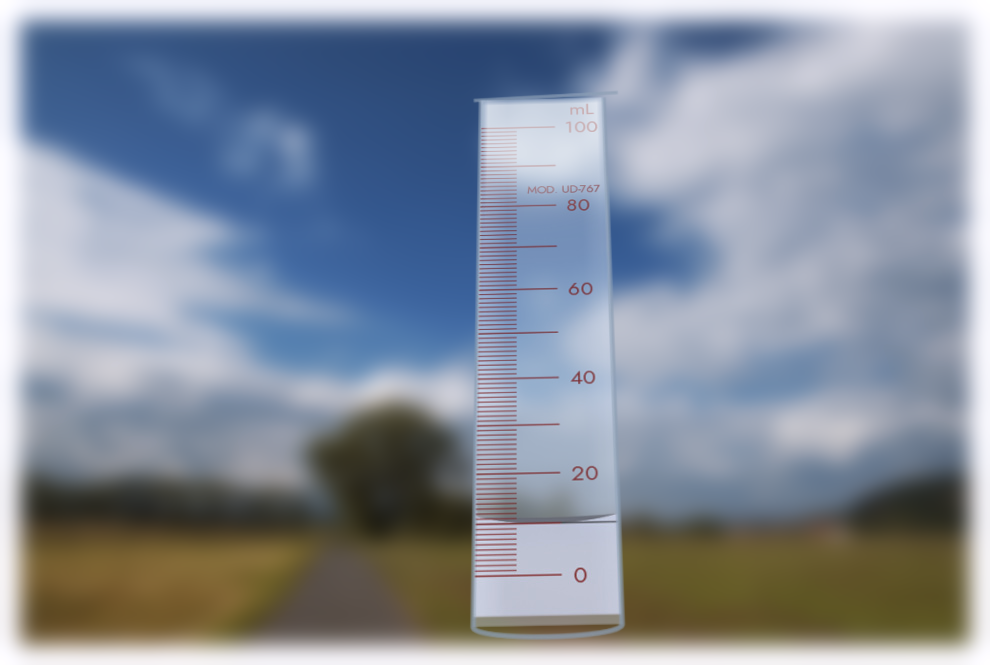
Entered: 10 mL
